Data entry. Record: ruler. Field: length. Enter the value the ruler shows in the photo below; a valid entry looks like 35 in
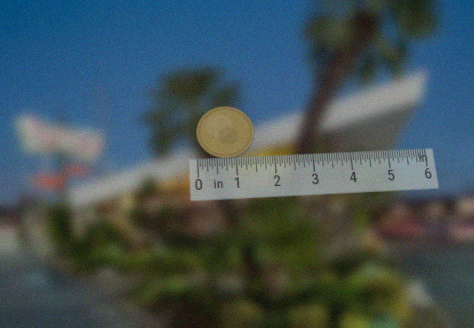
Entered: 1.5 in
